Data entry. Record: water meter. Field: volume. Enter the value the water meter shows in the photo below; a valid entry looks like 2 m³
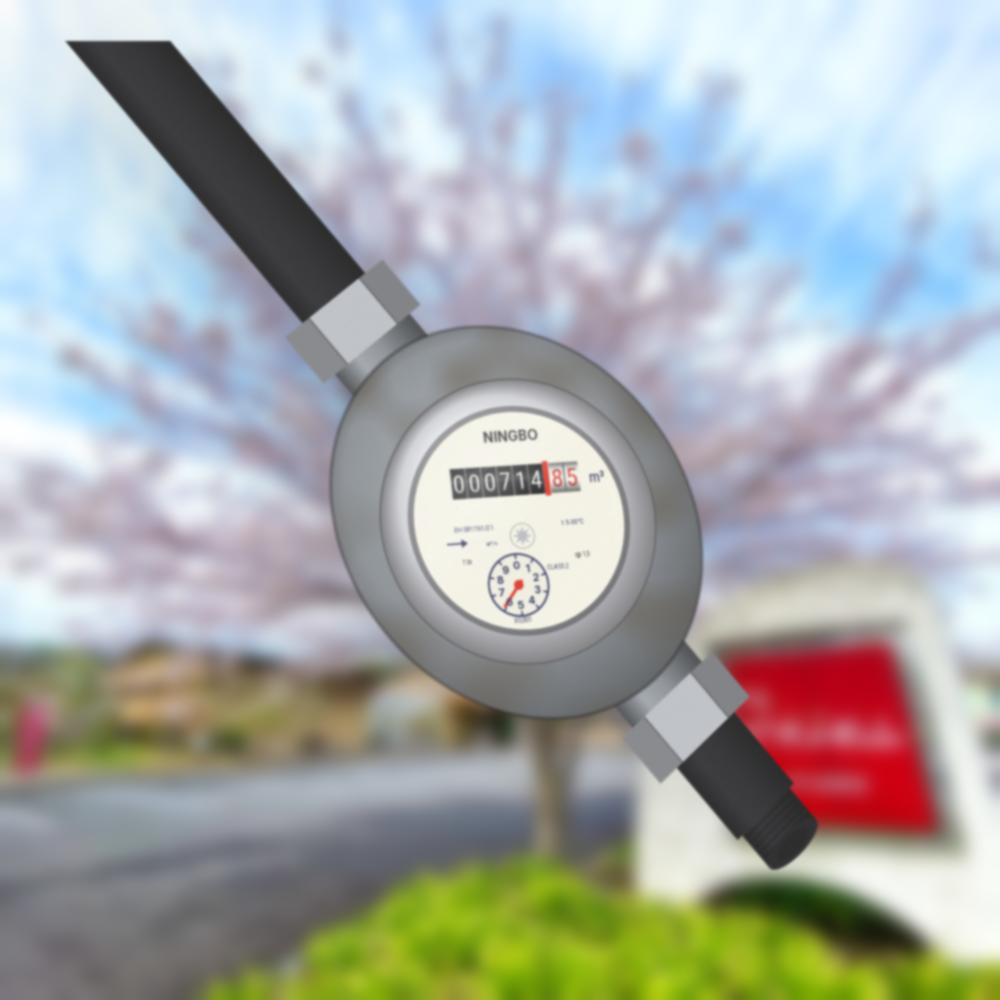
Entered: 714.856 m³
